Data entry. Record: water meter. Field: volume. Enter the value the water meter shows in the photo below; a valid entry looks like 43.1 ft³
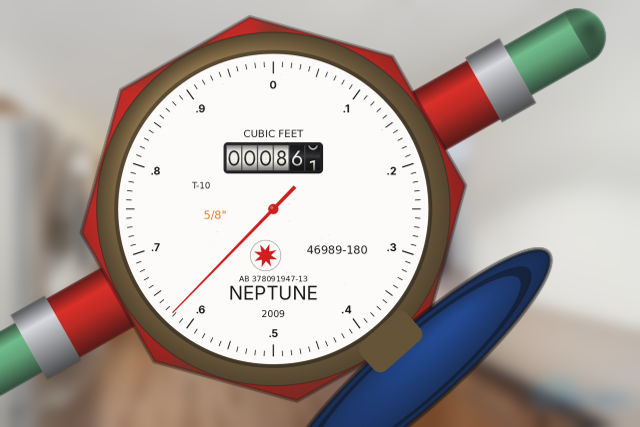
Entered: 860.62 ft³
